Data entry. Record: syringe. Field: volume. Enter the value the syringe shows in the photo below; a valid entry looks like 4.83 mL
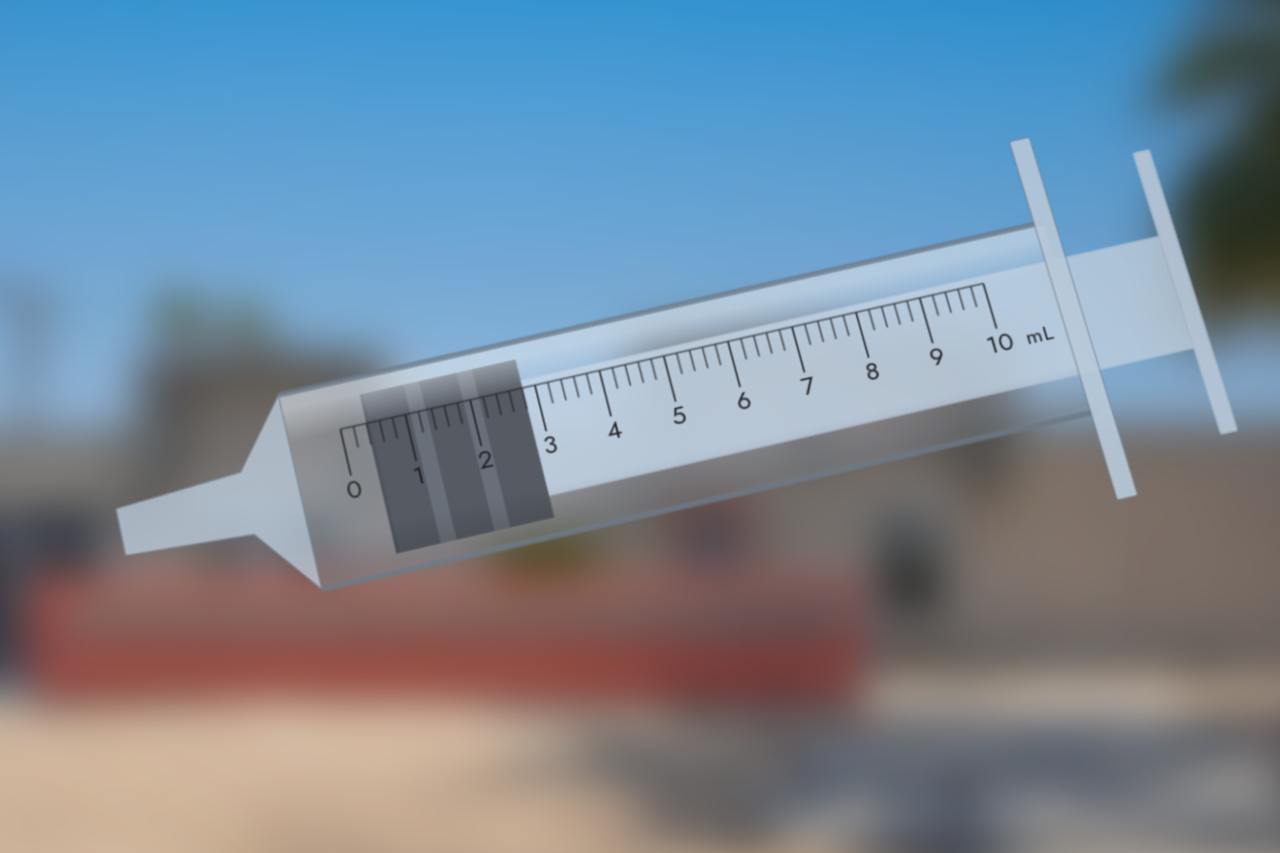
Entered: 0.4 mL
